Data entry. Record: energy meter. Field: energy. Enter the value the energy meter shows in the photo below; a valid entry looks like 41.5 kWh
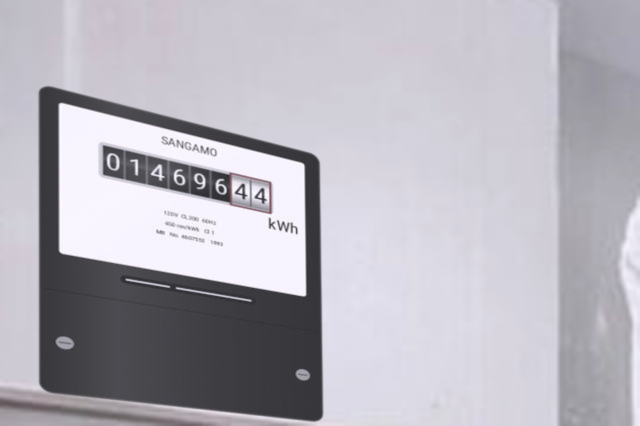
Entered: 14696.44 kWh
